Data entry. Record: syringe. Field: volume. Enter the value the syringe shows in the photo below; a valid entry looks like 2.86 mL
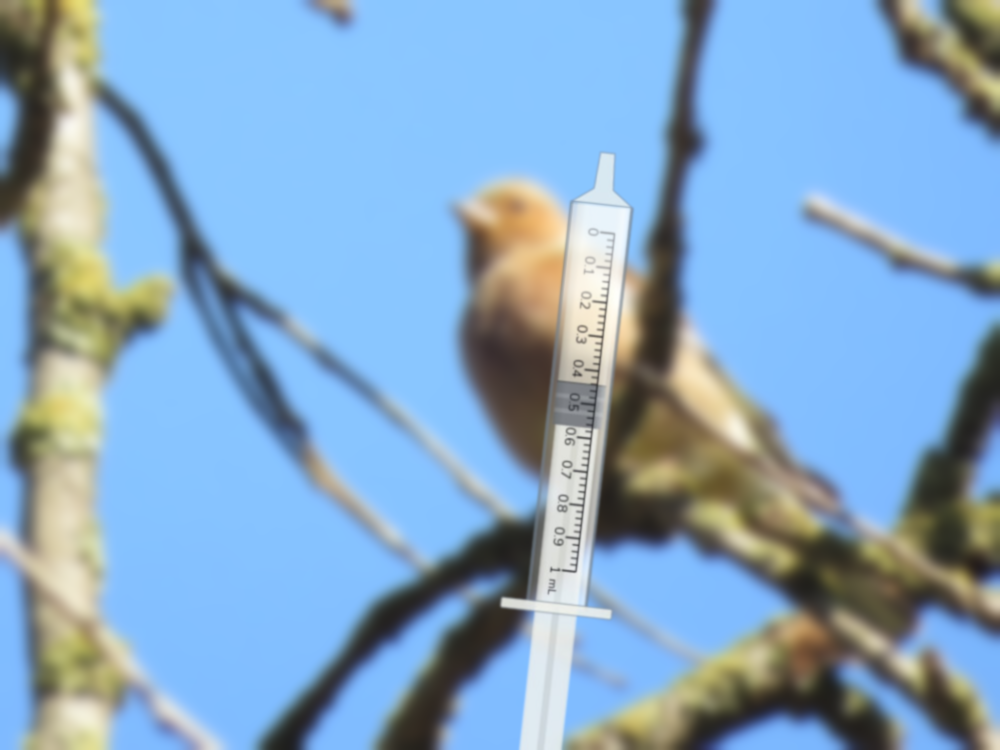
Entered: 0.44 mL
